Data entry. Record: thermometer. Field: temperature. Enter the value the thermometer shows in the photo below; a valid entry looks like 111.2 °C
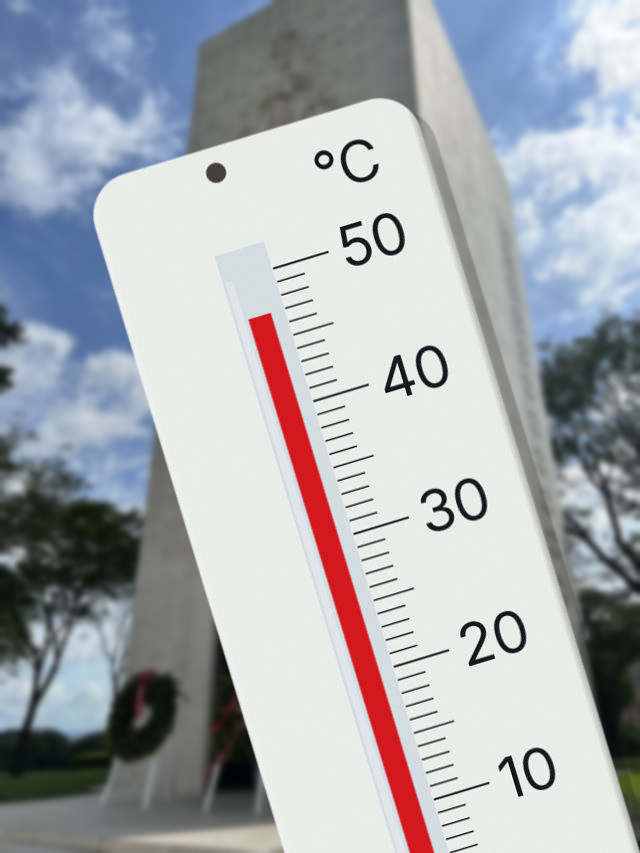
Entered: 47 °C
